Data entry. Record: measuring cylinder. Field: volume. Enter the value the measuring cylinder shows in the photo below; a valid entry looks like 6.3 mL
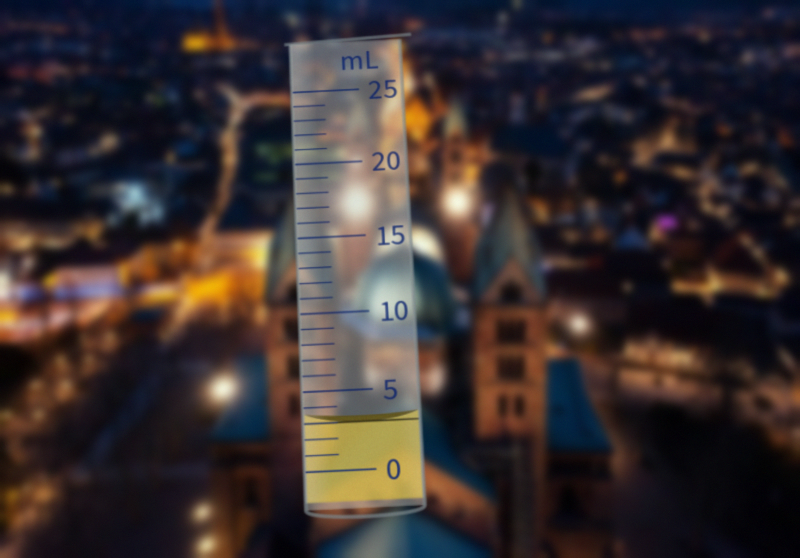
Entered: 3 mL
